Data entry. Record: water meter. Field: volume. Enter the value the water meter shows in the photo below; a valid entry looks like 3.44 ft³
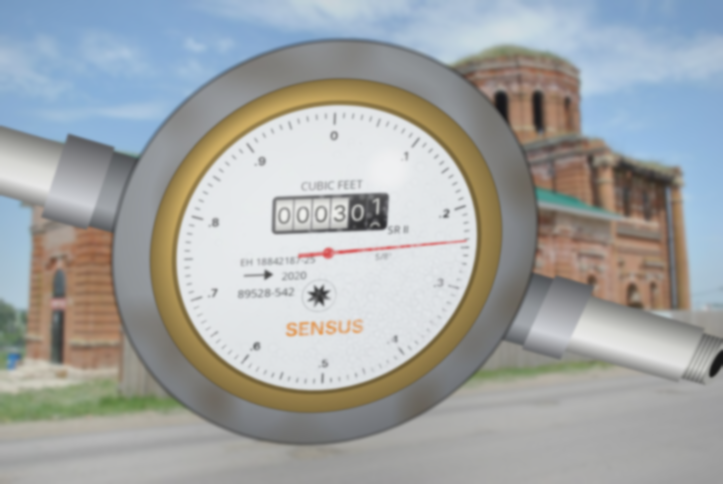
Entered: 301.24 ft³
